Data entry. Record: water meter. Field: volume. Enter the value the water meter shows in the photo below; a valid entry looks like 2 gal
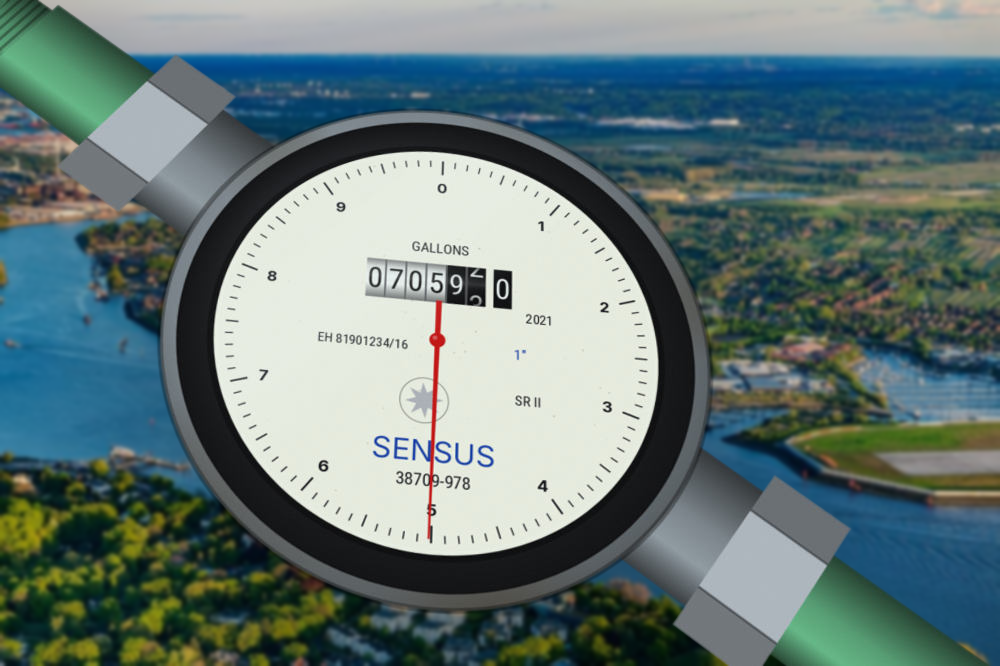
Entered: 705925.0 gal
